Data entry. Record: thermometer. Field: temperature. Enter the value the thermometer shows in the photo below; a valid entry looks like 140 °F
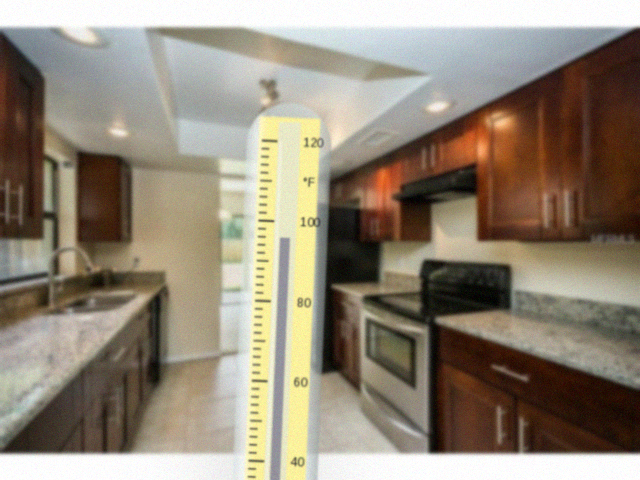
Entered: 96 °F
